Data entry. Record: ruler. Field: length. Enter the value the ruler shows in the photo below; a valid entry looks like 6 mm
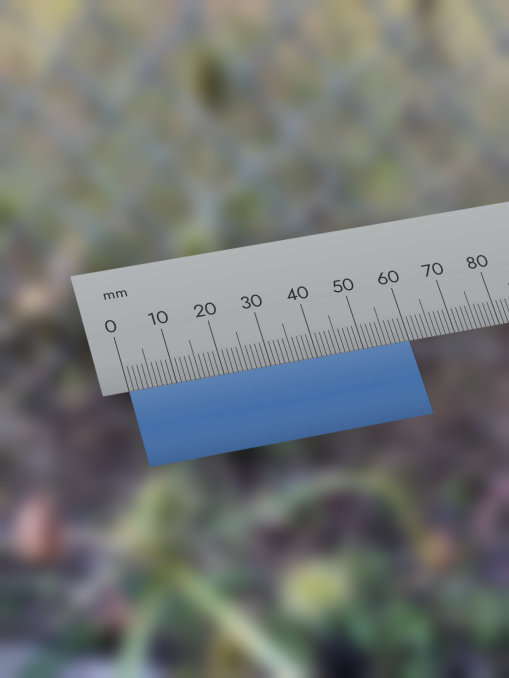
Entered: 60 mm
